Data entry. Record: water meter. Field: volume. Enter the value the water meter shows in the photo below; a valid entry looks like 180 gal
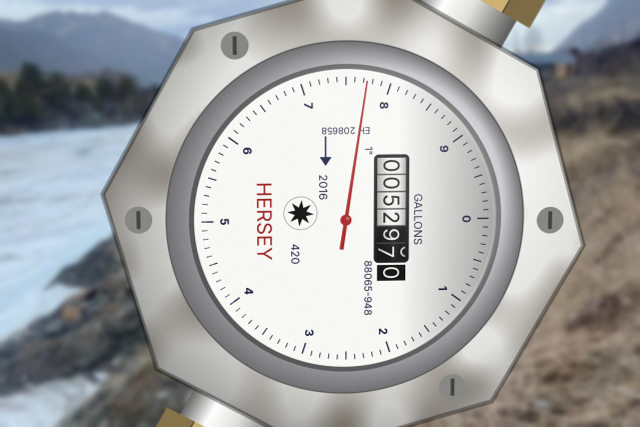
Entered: 52967.7 gal
